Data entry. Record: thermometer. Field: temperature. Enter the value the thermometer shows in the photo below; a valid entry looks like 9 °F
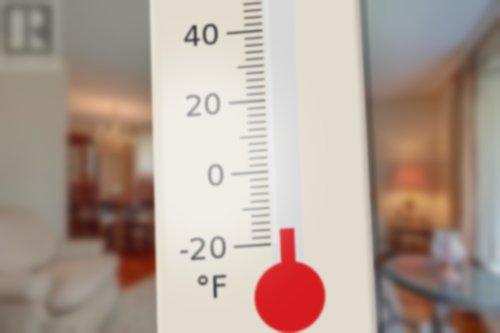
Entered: -16 °F
